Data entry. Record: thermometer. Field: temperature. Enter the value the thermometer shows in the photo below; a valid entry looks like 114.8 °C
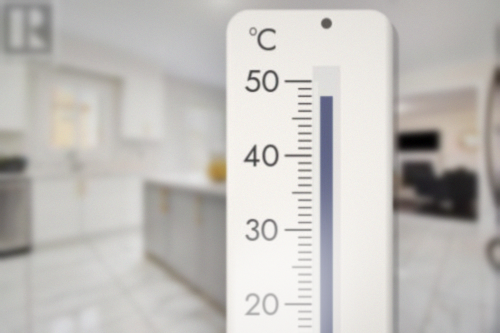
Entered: 48 °C
